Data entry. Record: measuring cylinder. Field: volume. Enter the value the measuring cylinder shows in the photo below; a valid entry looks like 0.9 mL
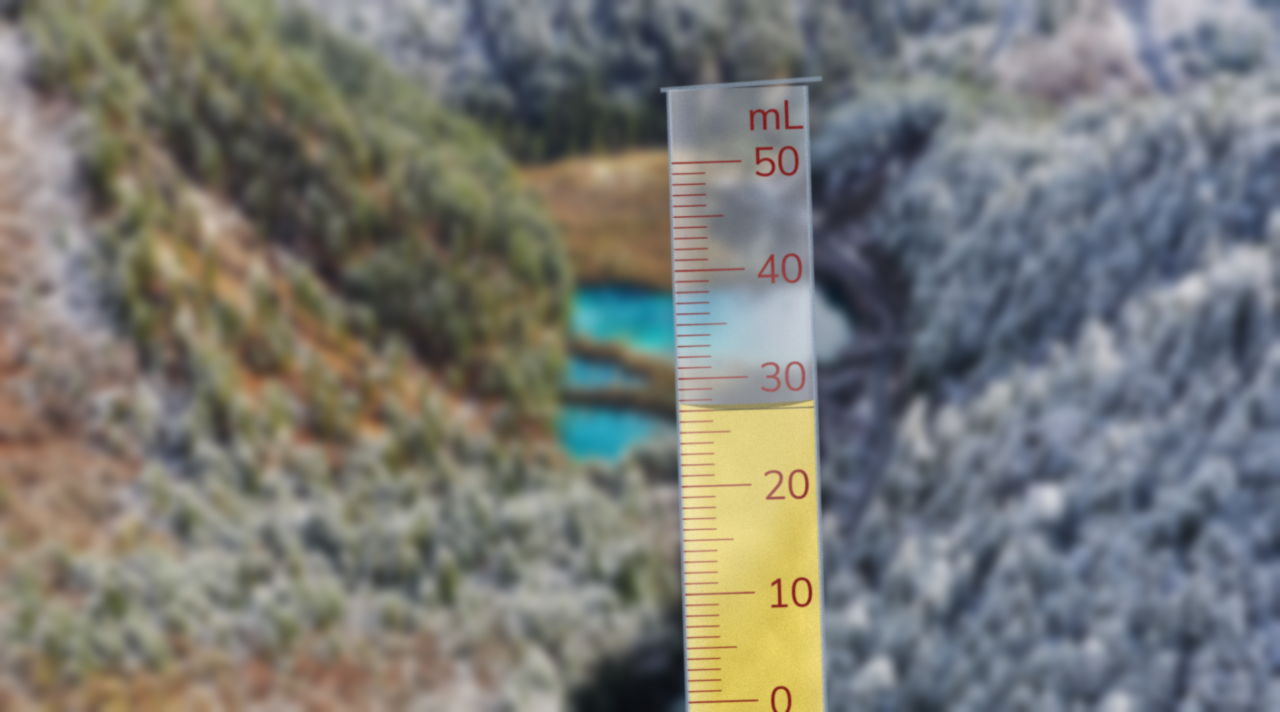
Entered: 27 mL
